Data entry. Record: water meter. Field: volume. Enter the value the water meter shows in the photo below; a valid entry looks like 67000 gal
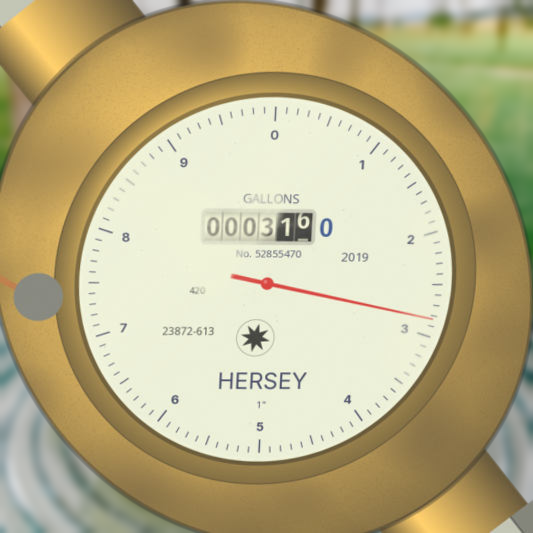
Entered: 3162.8 gal
